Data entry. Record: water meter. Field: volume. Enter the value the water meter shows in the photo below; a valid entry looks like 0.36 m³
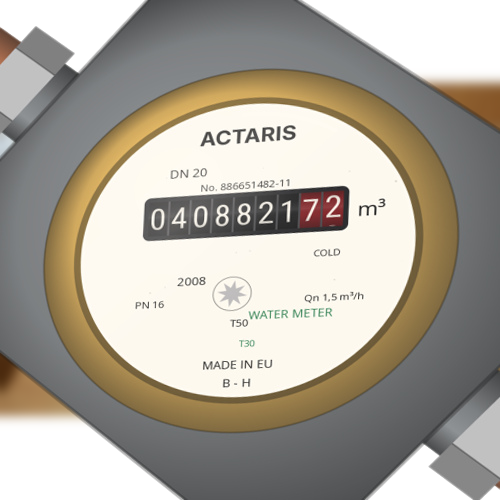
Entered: 408821.72 m³
